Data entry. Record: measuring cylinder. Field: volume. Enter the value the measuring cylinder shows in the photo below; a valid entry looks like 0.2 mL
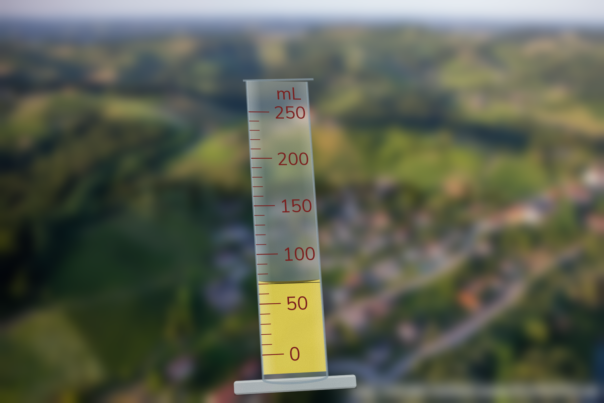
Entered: 70 mL
